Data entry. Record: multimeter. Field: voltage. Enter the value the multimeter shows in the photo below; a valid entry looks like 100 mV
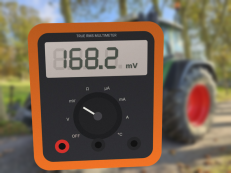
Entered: 168.2 mV
